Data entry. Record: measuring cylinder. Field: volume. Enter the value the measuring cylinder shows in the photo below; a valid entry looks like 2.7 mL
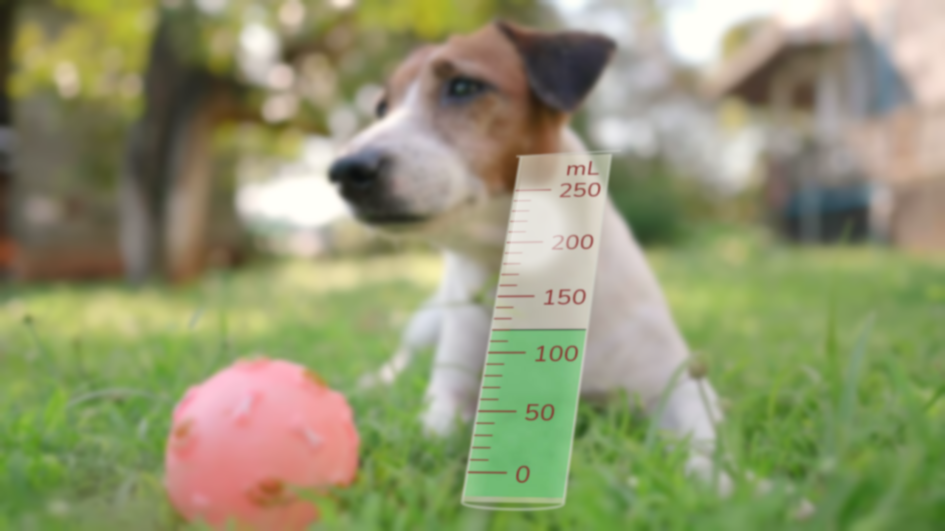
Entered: 120 mL
